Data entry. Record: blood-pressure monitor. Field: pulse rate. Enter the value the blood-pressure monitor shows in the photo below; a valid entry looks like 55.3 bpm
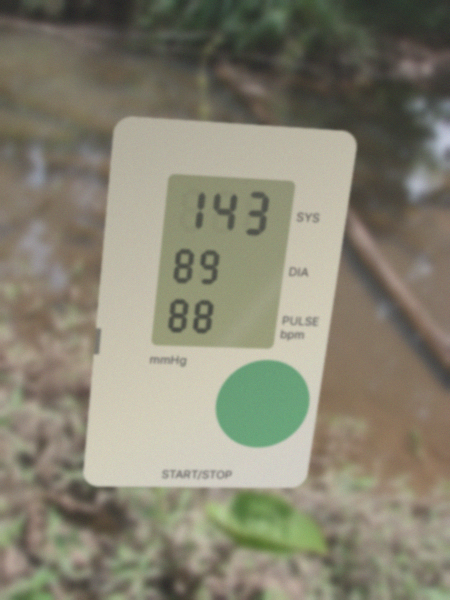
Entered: 88 bpm
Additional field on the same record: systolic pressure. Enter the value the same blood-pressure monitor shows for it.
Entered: 143 mmHg
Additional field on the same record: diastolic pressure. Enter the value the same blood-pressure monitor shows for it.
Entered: 89 mmHg
